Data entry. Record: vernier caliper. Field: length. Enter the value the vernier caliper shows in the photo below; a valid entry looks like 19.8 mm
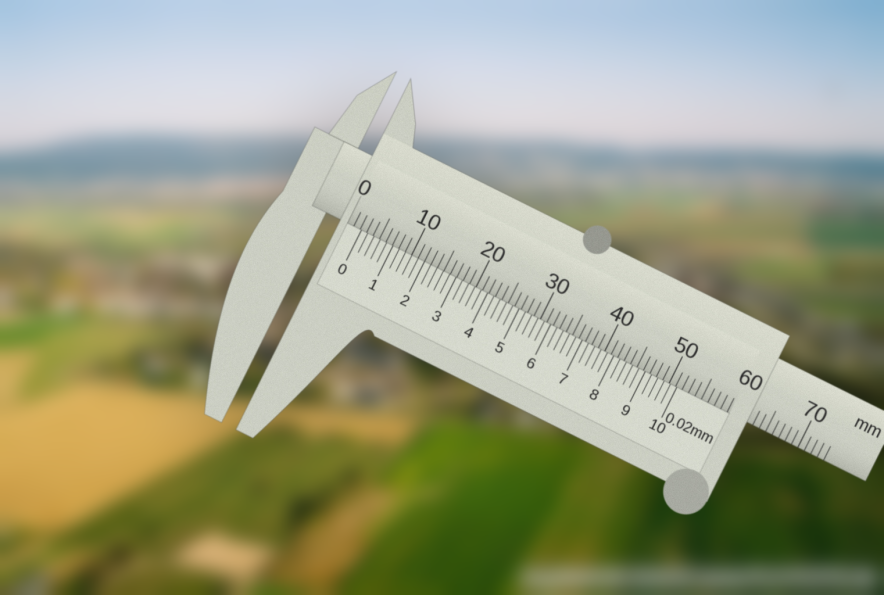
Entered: 2.2 mm
